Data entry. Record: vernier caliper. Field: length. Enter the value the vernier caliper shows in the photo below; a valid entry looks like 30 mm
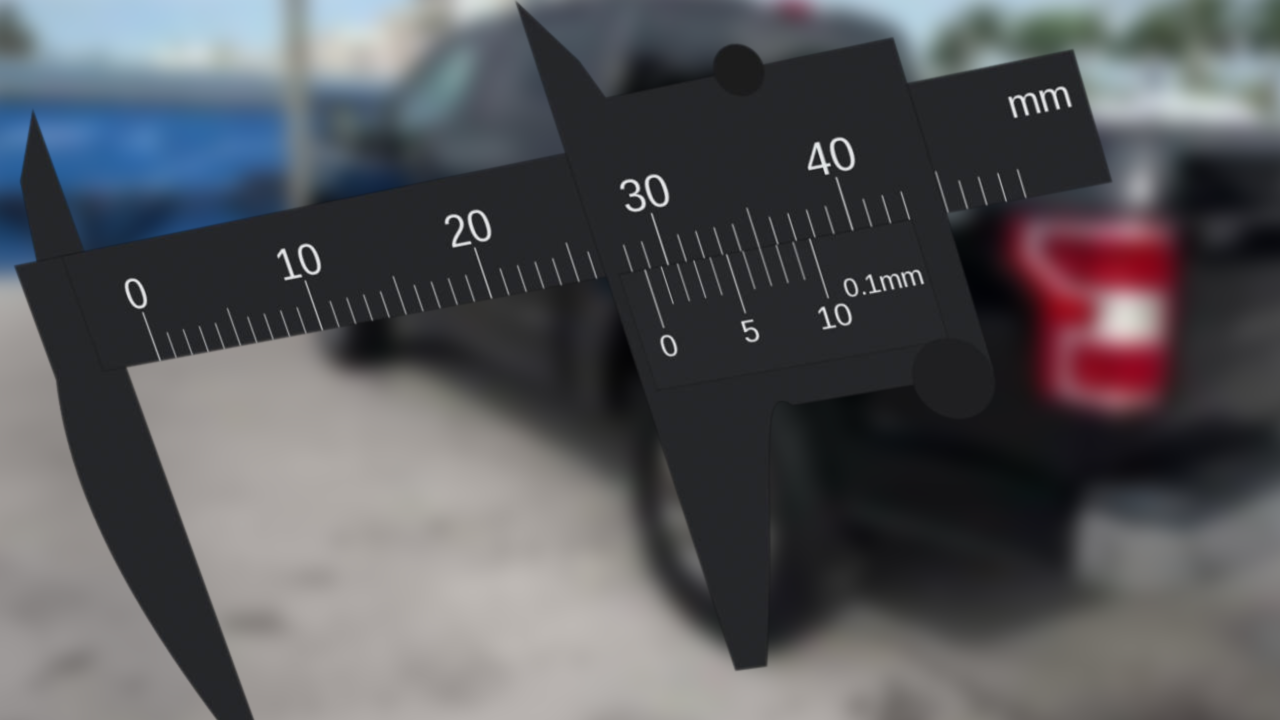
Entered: 28.7 mm
